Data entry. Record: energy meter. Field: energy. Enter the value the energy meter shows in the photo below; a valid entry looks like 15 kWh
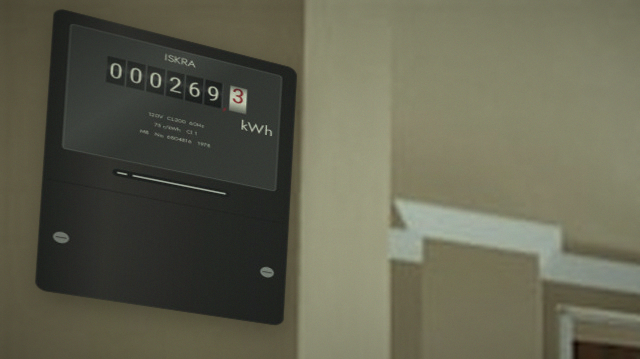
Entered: 269.3 kWh
